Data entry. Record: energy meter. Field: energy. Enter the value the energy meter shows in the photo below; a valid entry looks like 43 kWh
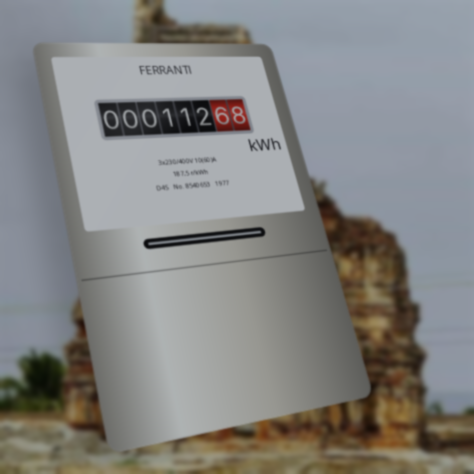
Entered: 112.68 kWh
